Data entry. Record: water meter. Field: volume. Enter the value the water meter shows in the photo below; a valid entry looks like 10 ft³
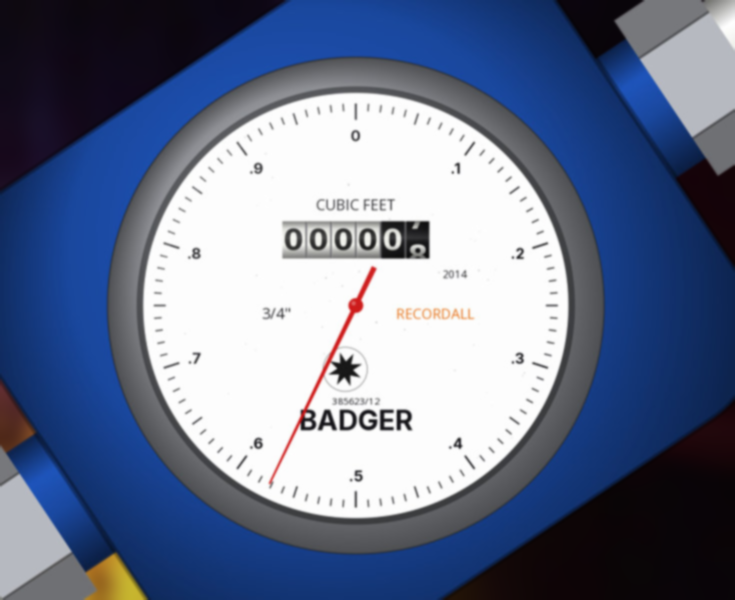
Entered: 7.57 ft³
